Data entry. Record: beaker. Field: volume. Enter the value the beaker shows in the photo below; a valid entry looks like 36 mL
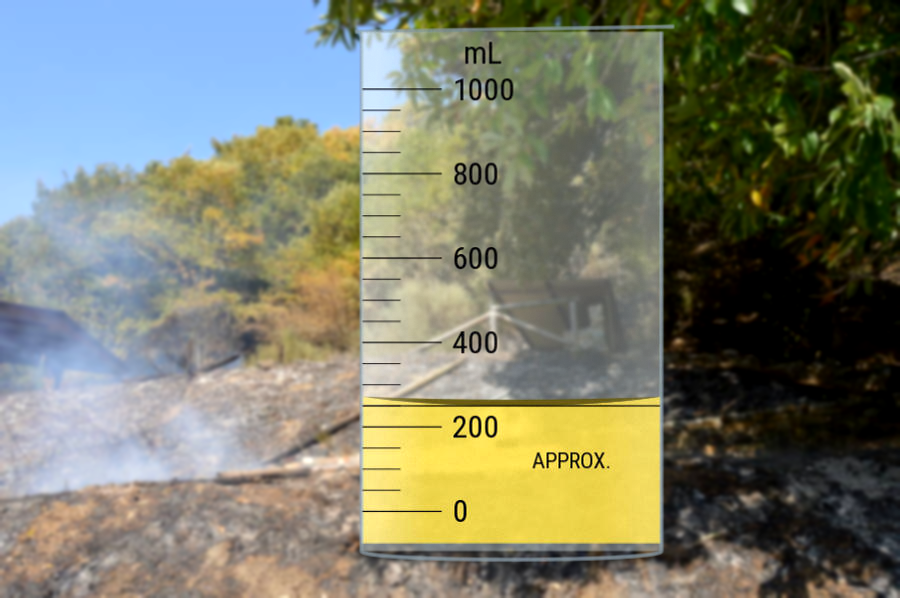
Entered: 250 mL
